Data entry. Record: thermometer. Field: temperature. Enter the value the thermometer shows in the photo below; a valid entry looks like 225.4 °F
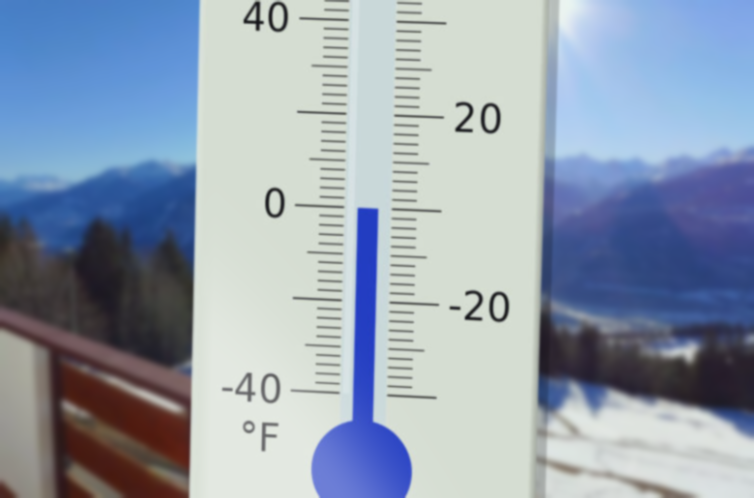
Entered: 0 °F
